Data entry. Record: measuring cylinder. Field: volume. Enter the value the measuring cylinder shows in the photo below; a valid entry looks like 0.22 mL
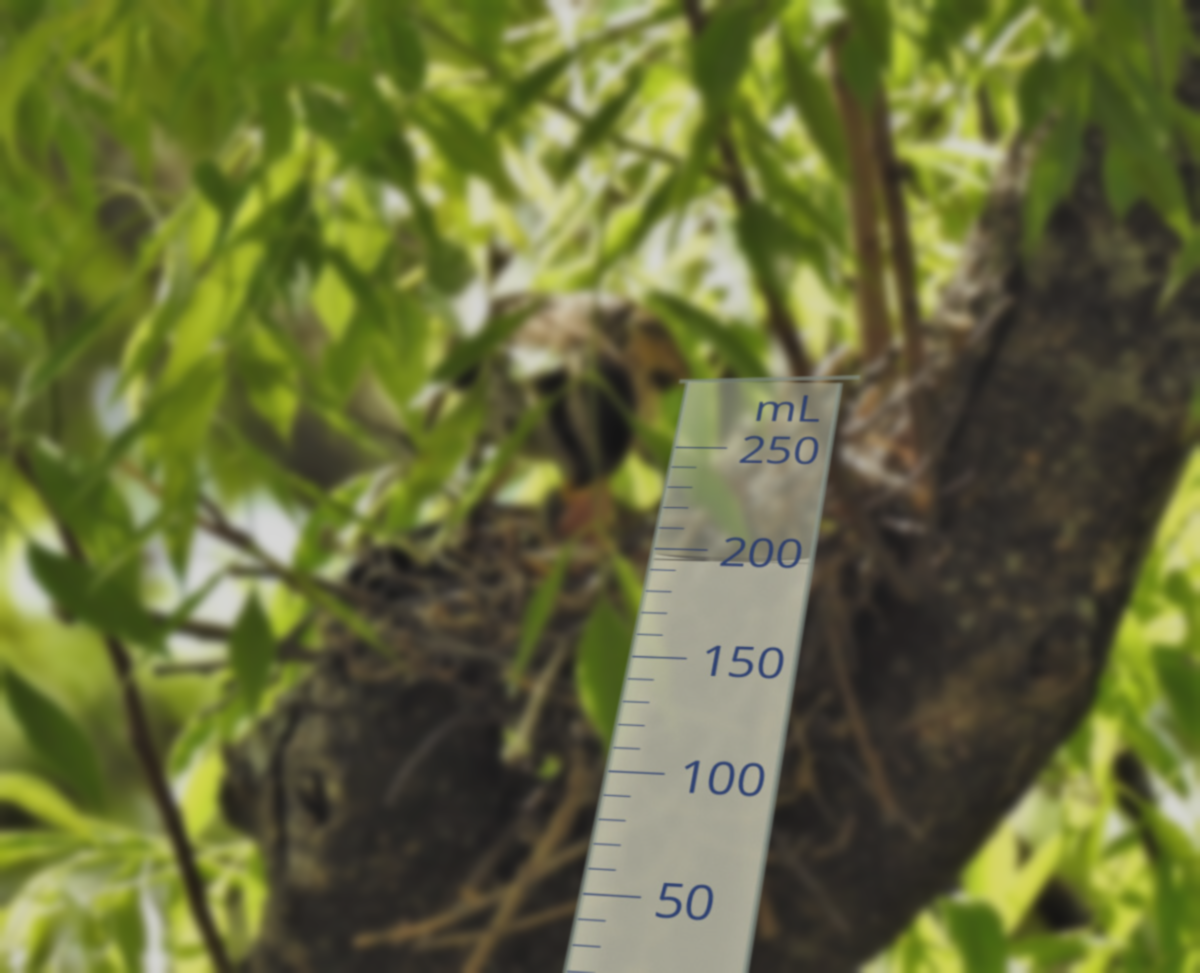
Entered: 195 mL
